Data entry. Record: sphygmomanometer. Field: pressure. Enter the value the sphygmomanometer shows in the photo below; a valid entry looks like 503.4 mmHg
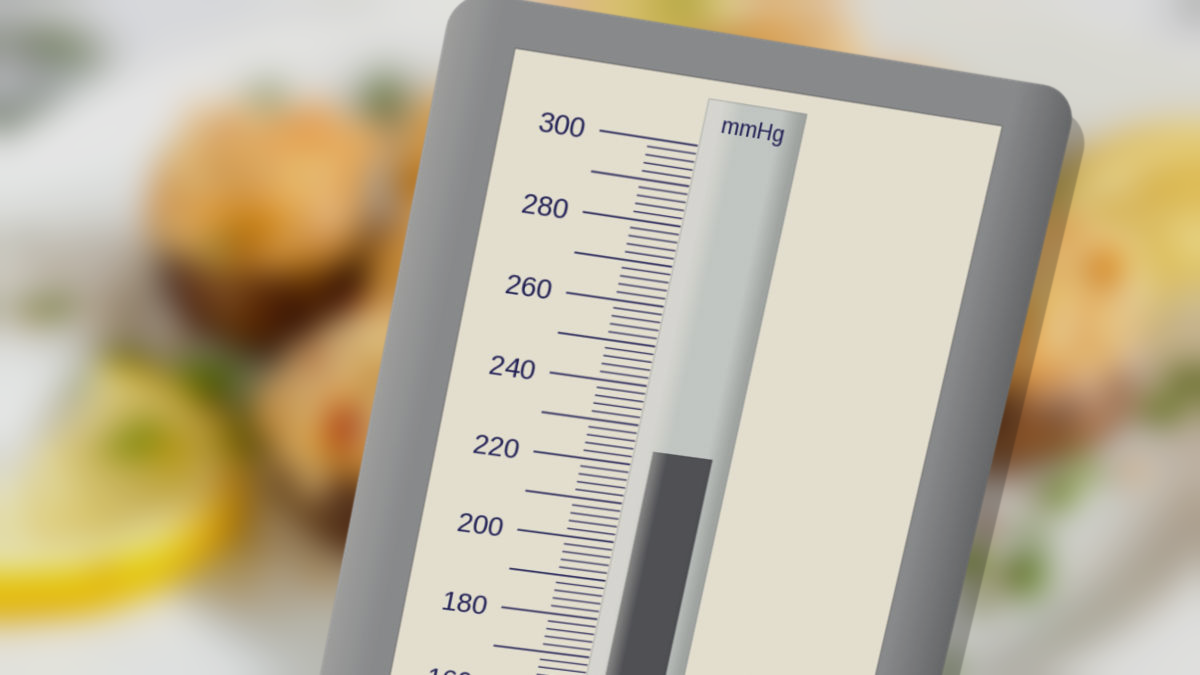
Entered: 224 mmHg
